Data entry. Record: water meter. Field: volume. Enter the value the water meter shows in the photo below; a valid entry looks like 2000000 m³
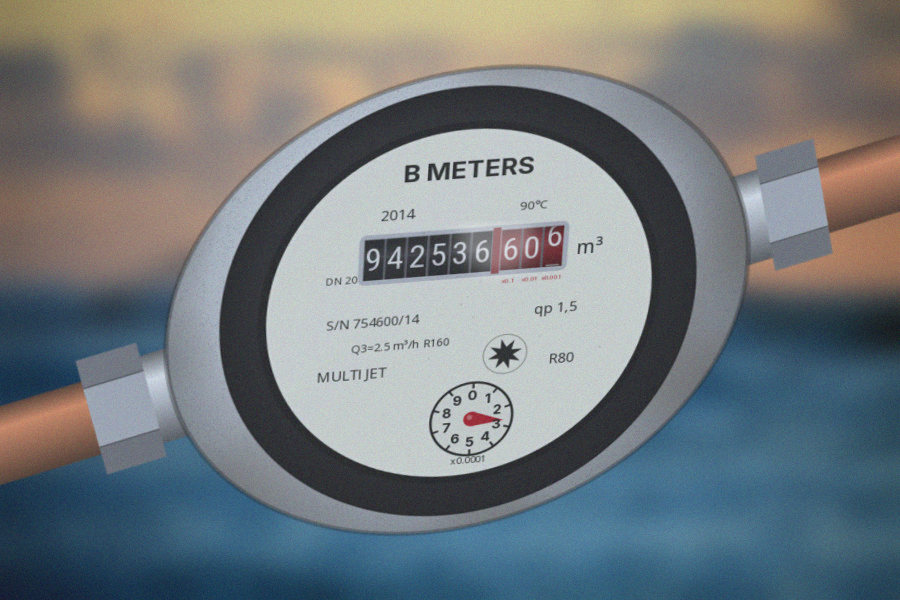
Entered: 942536.6062 m³
